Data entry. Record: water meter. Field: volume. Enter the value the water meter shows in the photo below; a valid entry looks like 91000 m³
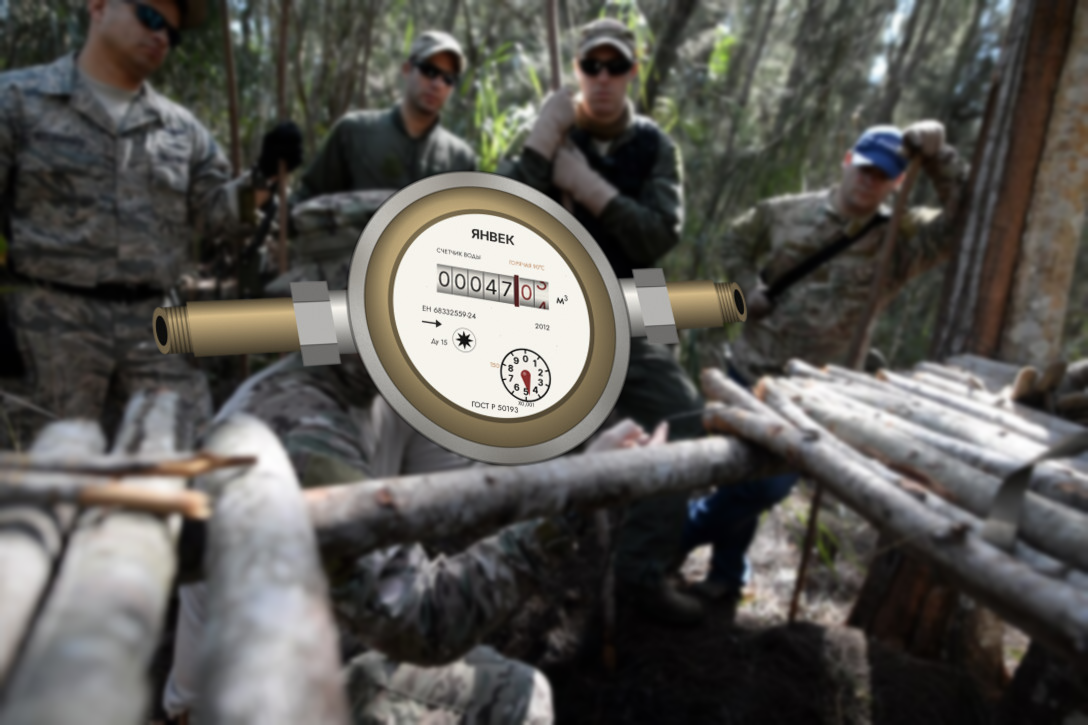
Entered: 47.034 m³
